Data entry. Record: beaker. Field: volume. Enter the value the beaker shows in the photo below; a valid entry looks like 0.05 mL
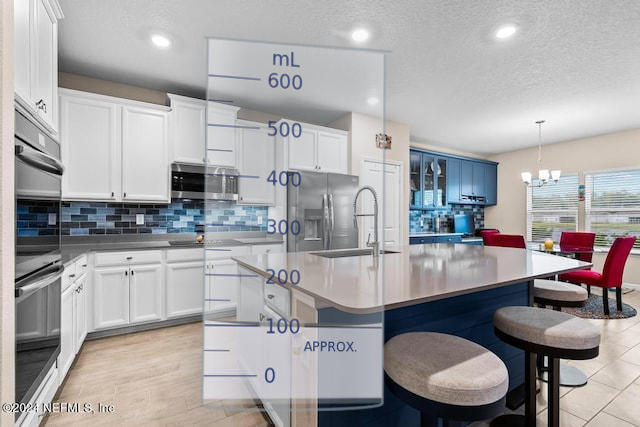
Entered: 100 mL
